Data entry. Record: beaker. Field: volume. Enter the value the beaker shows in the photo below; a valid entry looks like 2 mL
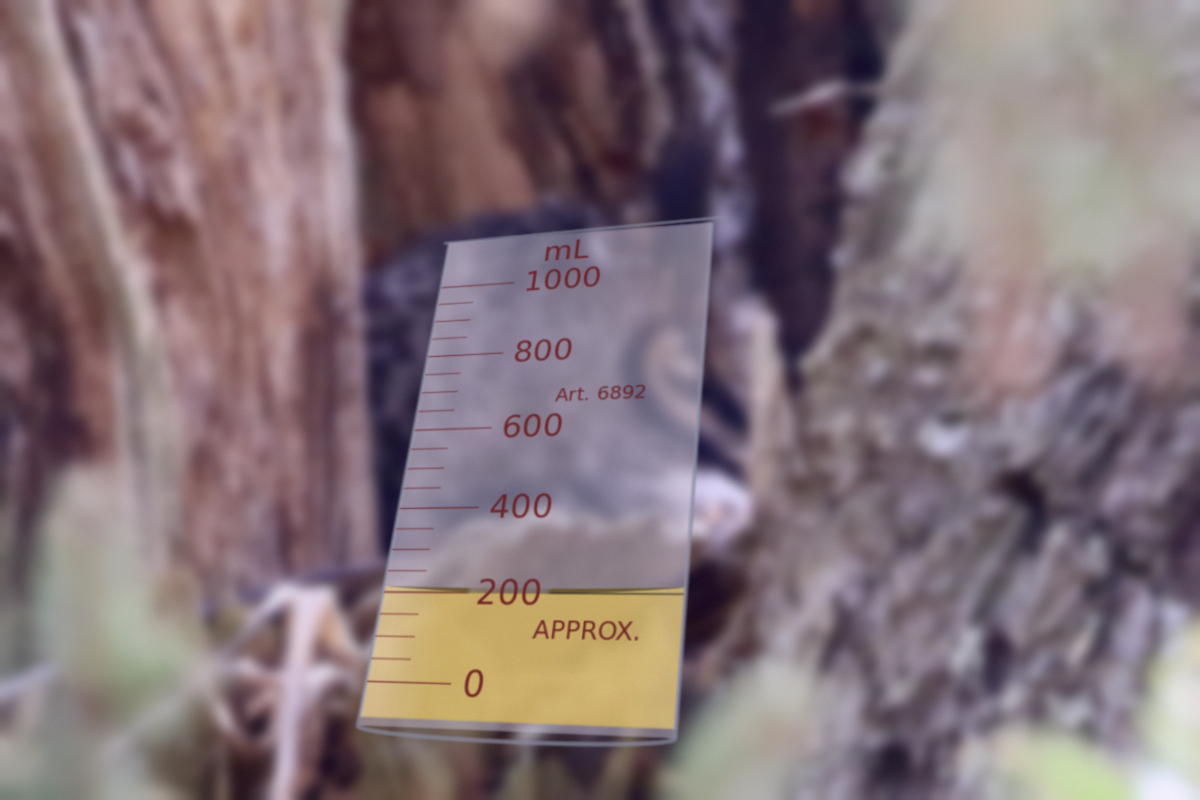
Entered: 200 mL
